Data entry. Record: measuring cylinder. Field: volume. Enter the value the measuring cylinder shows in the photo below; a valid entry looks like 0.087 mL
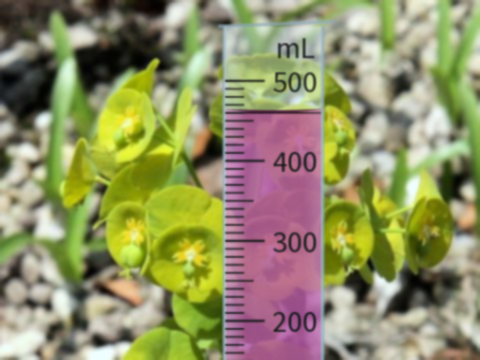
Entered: 460 mL
